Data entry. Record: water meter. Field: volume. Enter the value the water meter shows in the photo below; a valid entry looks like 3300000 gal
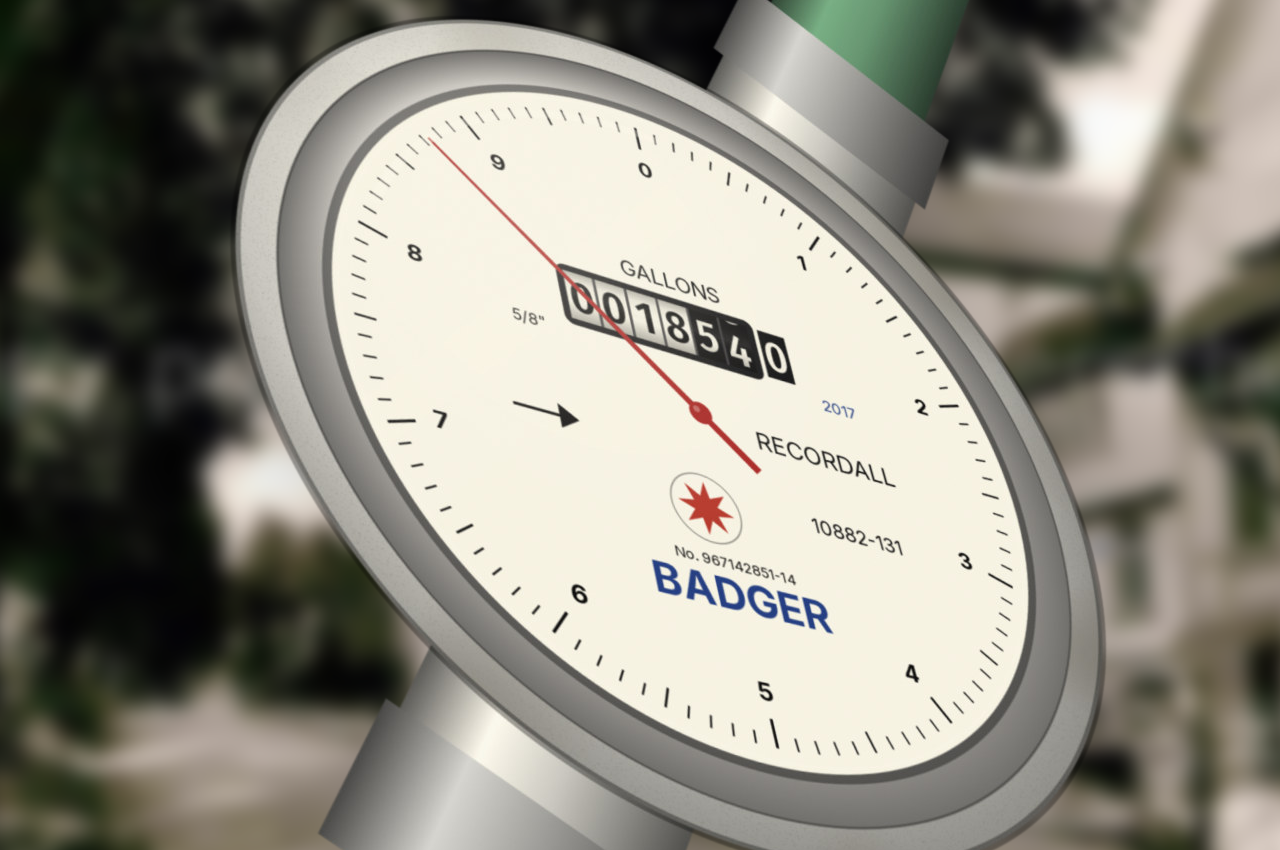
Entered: 18538.7 gal
